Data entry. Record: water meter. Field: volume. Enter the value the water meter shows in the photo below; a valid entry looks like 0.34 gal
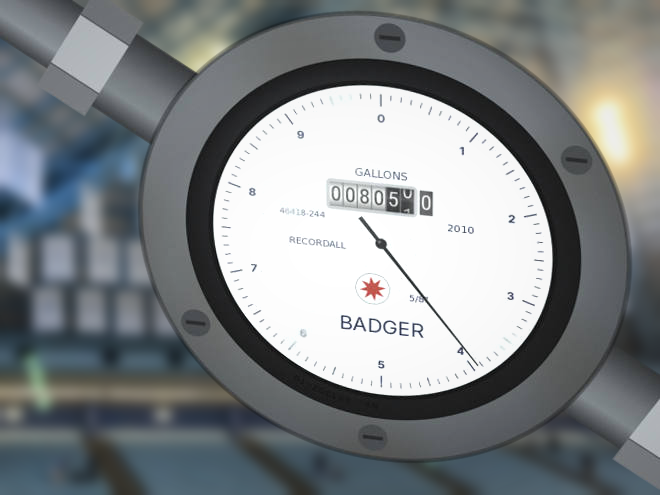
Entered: 80503.9 gal
